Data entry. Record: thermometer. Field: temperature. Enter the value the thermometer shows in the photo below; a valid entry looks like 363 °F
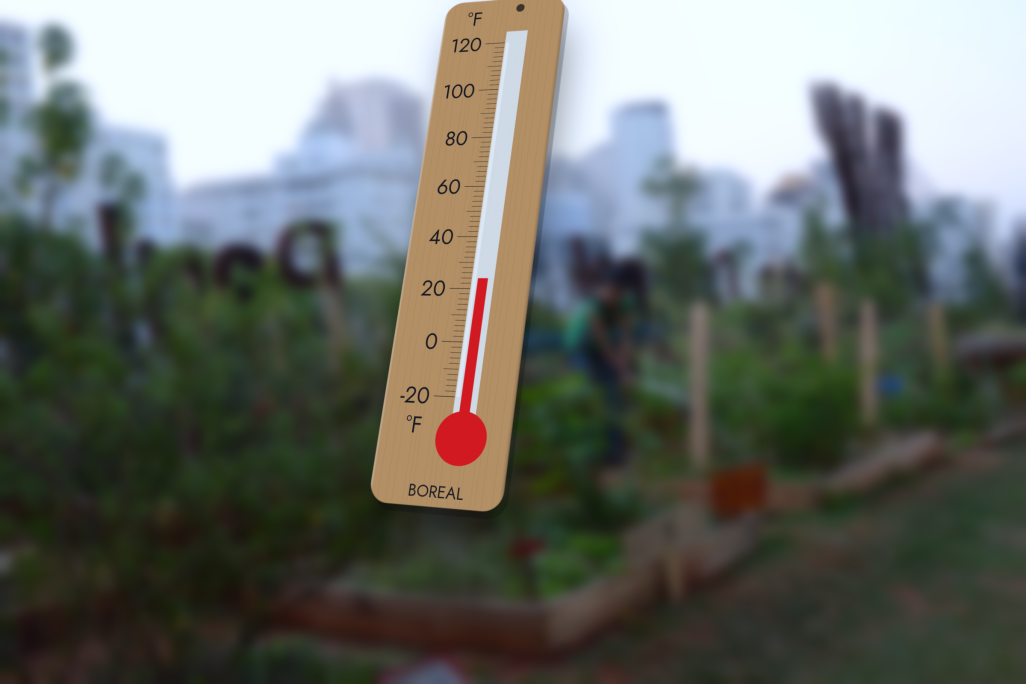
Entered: 24 °F
